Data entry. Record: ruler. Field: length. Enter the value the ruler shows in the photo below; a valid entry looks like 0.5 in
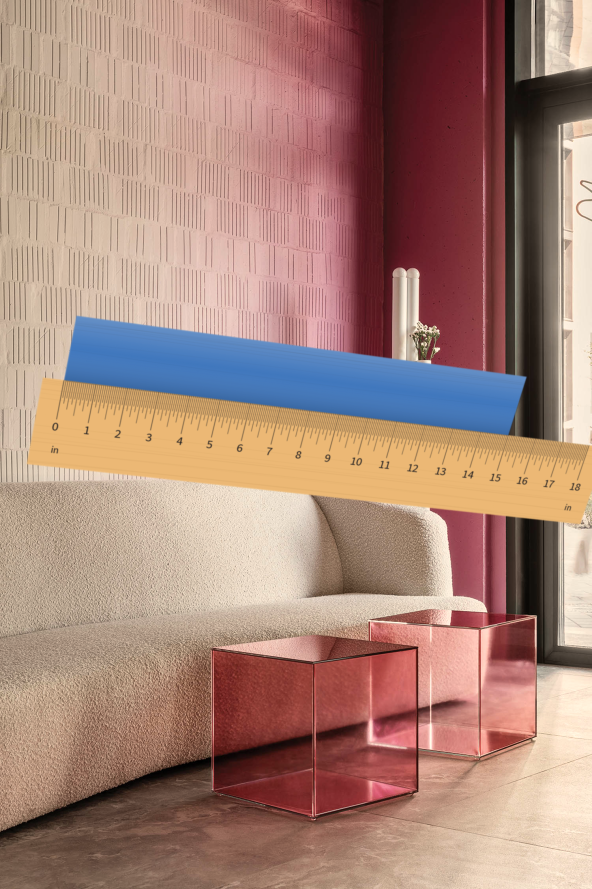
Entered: 15 in
